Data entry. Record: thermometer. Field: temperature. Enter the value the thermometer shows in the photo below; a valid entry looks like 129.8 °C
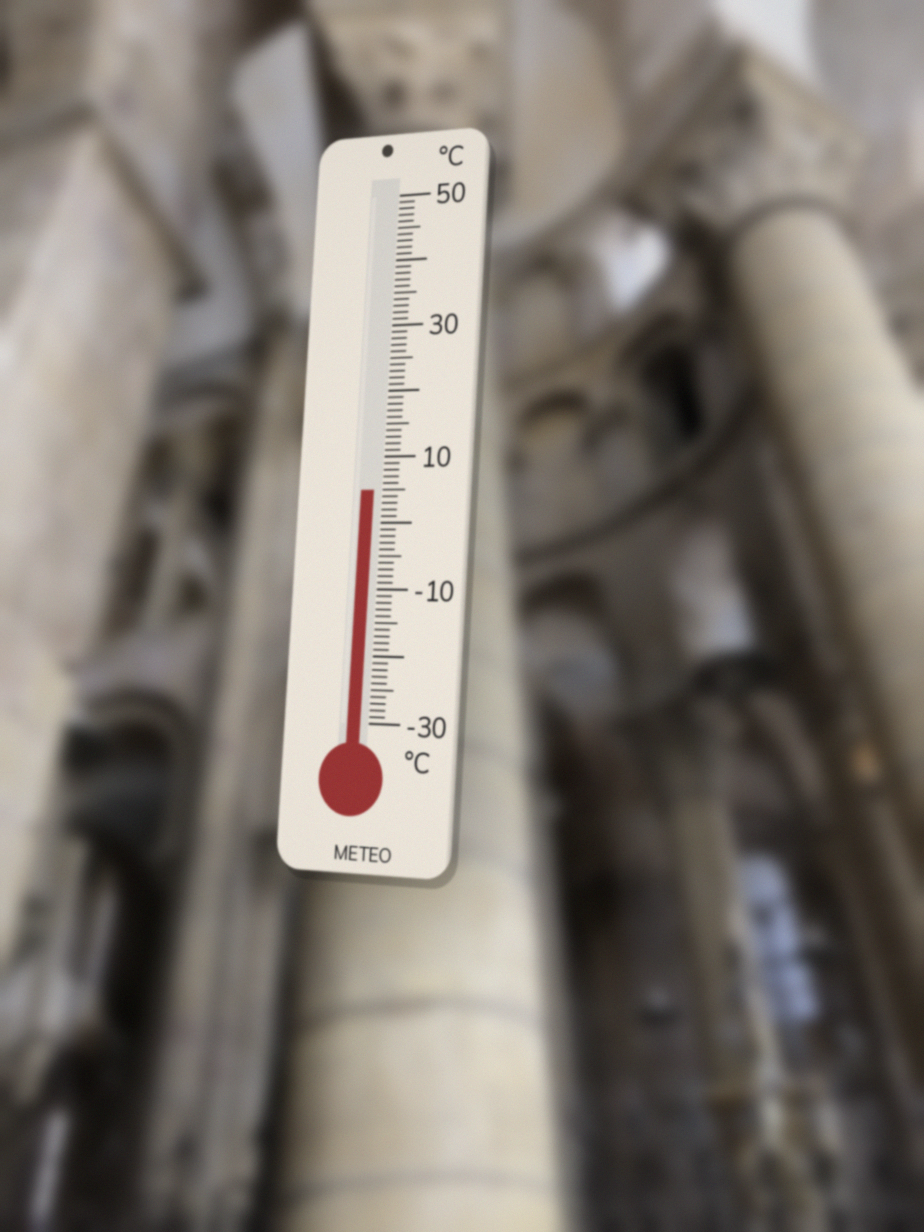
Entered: 5 °C
